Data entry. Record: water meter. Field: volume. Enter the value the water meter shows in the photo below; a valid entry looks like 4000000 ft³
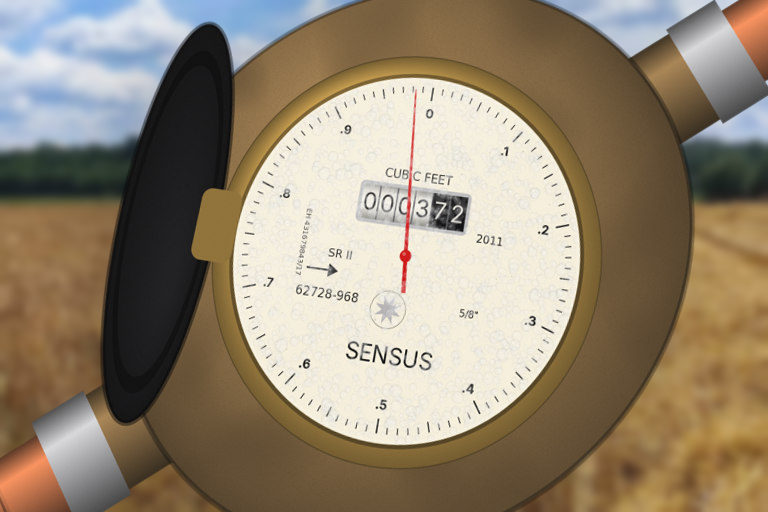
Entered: 371.98 ft³
